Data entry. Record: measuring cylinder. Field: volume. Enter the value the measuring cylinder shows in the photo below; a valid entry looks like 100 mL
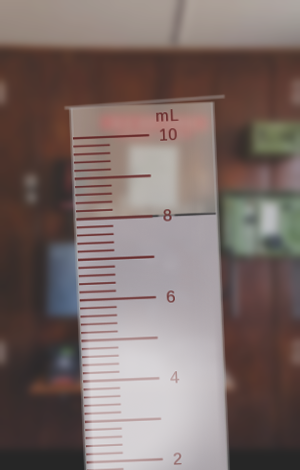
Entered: 8 mL
